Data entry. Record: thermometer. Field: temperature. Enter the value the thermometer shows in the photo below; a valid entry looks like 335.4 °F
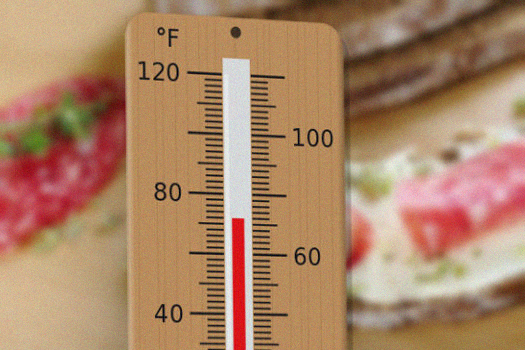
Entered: 72 °F
